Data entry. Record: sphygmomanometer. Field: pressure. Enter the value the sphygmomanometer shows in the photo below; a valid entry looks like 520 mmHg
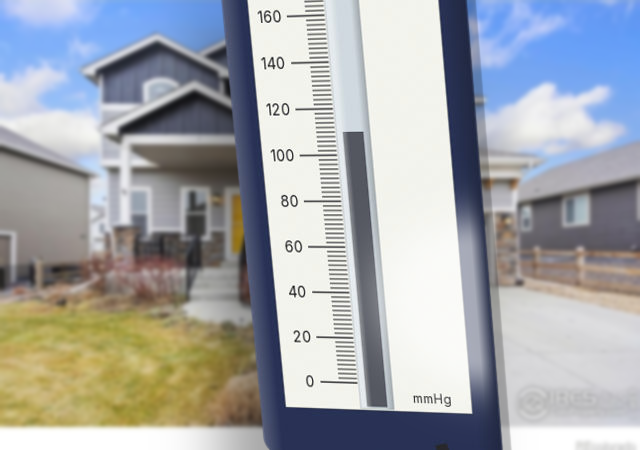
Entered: 110 mmHg
